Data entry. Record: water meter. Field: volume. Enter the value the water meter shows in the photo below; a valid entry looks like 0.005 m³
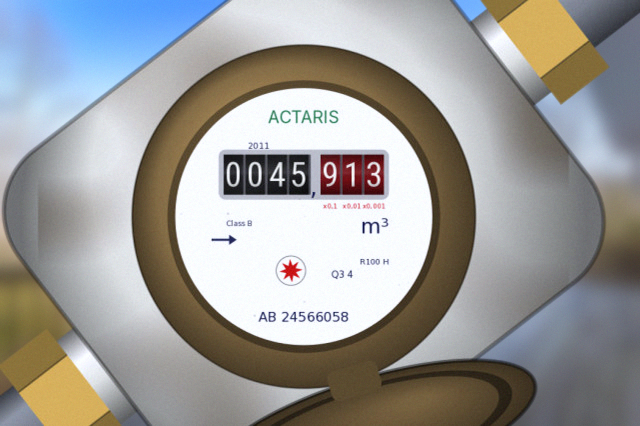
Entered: 45.913 m³
